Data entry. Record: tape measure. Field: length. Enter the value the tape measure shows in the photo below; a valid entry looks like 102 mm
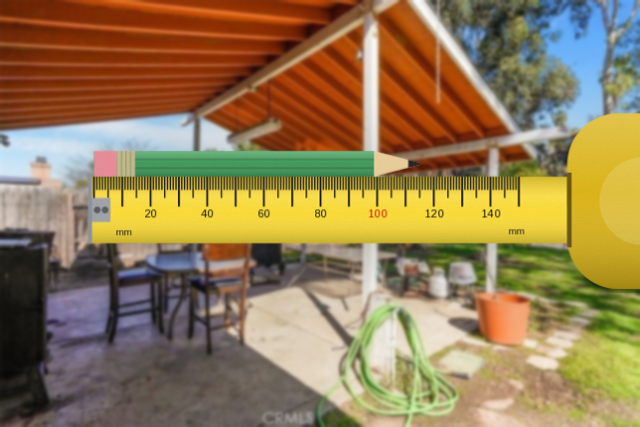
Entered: 115 mm
